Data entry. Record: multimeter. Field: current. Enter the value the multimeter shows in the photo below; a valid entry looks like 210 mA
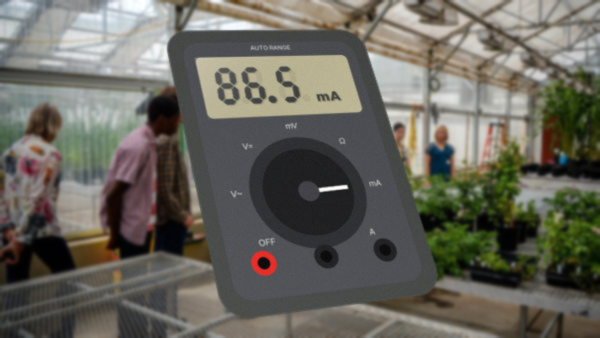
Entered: 86.5 mA
